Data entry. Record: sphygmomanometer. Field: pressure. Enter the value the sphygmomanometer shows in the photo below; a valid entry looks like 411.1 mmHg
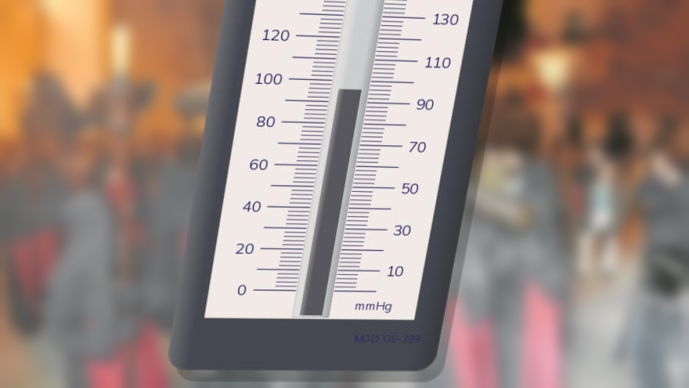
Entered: 96 mmHg
